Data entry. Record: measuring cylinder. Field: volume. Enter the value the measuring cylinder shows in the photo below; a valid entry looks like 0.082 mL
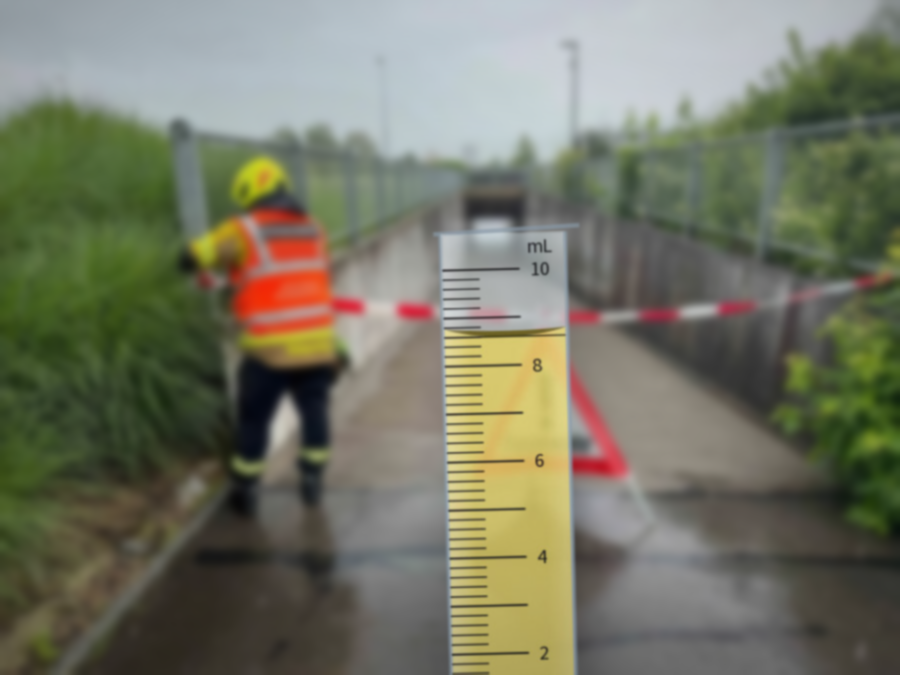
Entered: 8.6 mL
